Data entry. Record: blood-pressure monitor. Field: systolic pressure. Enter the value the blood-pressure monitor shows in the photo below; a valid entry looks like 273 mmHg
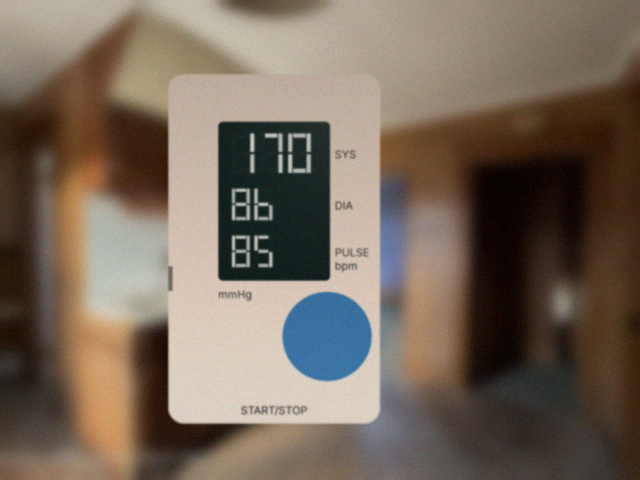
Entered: 170 mmHg
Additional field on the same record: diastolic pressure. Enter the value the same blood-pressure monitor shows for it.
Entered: 86 mmHg
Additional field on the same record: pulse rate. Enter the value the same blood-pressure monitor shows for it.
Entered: 85 bpm
